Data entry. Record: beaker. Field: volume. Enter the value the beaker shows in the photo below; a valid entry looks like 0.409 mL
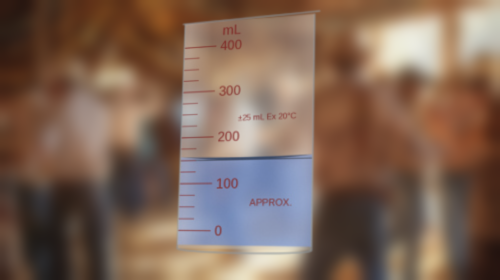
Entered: 150 mL
